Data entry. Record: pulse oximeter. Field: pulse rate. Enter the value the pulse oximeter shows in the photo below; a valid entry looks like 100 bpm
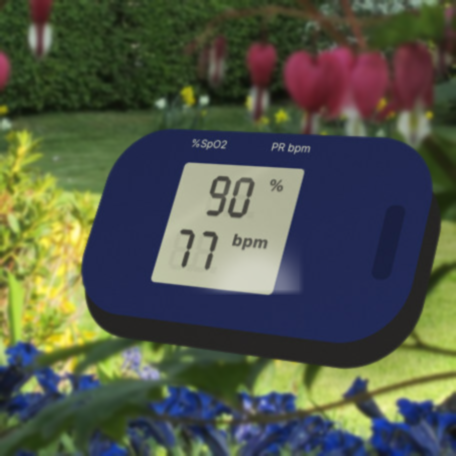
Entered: 77 bpm
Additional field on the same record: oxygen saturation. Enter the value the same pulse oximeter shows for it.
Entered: 90 %
